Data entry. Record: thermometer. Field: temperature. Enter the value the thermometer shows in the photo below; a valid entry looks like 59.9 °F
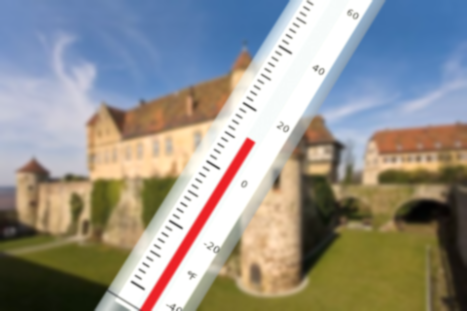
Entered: 12 °F
